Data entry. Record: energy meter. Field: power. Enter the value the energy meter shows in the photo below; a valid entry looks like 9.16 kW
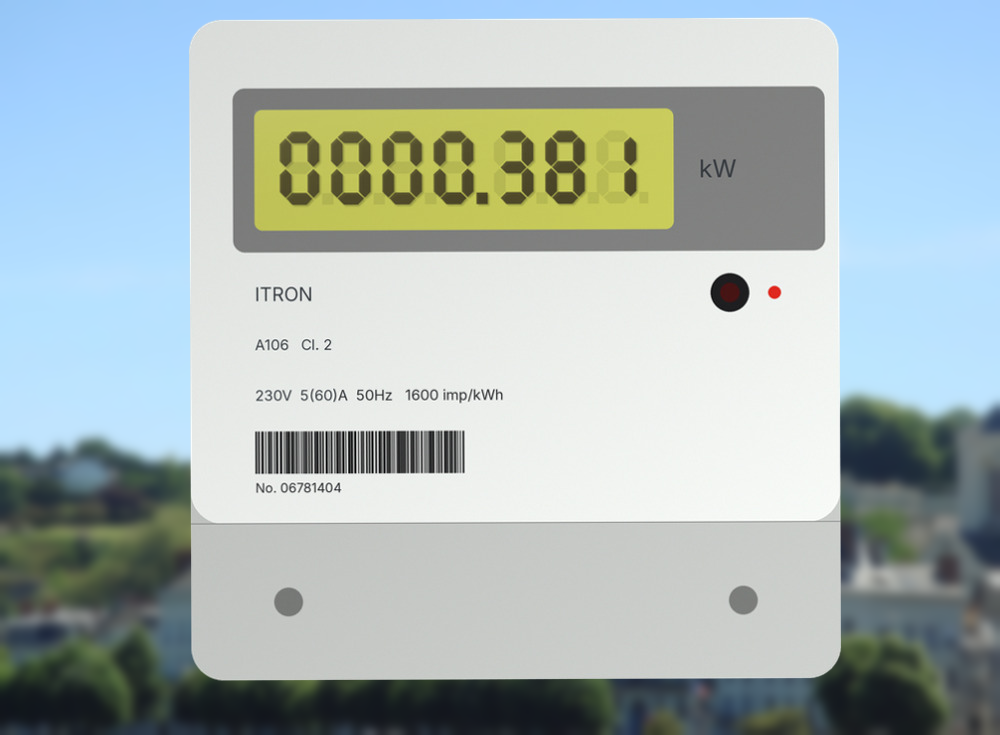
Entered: 0.381 kW
